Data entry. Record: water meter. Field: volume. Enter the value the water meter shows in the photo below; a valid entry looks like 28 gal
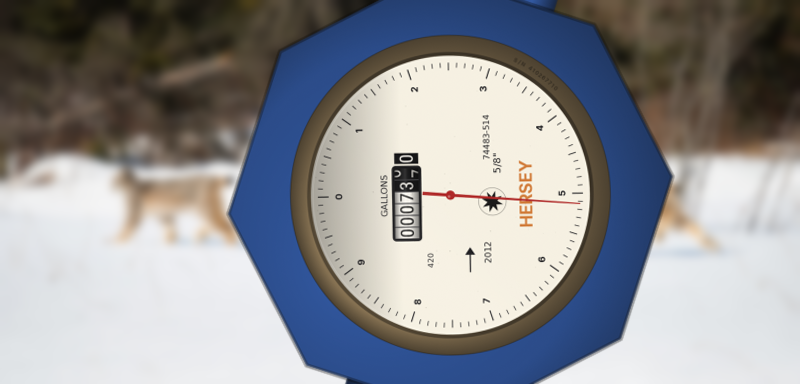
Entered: 7365.1 gal
